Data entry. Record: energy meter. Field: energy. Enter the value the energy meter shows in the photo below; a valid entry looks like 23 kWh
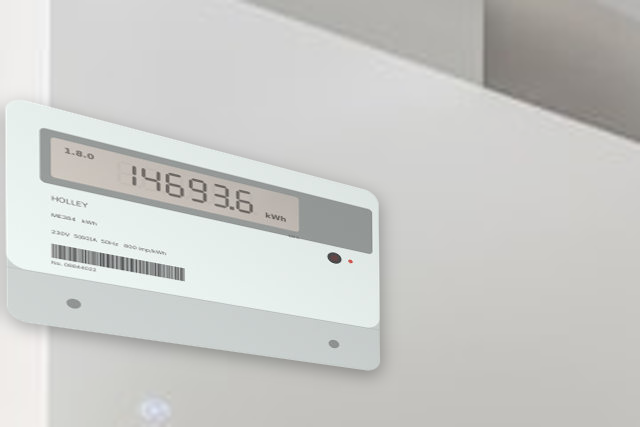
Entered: 14693.6 kWh
